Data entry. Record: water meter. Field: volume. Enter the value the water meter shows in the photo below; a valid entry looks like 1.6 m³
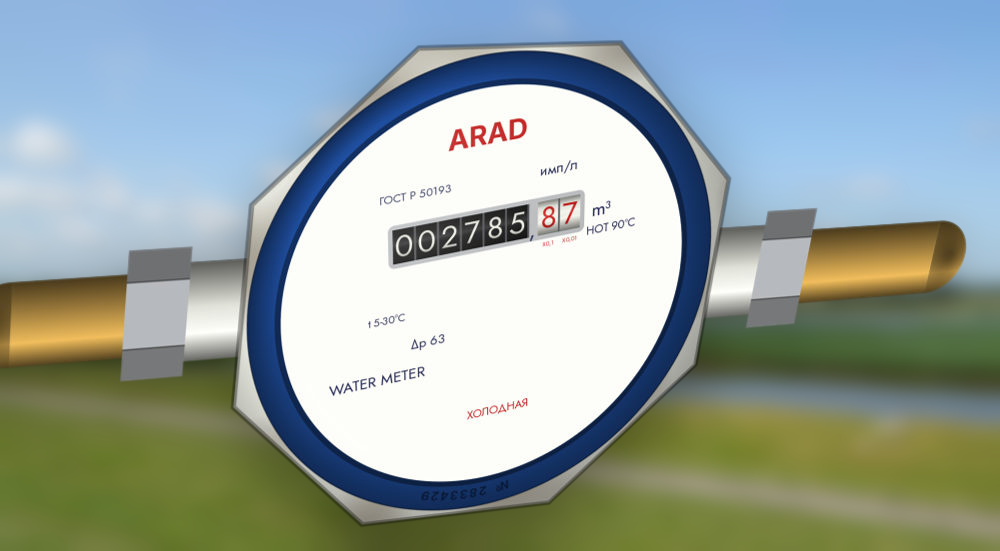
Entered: 2785.87 m³
